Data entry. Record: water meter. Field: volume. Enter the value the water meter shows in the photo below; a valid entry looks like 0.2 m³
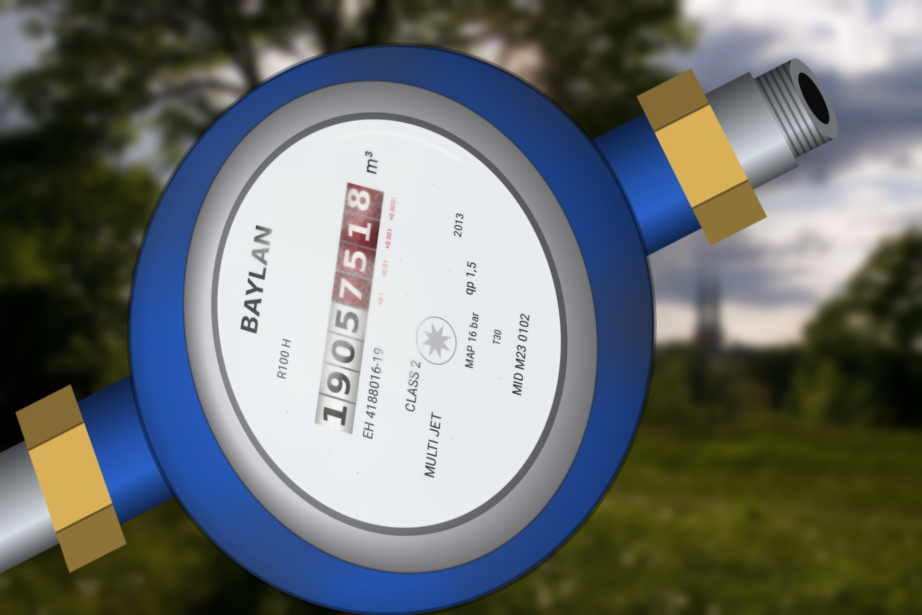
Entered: 1905.7518 m³
